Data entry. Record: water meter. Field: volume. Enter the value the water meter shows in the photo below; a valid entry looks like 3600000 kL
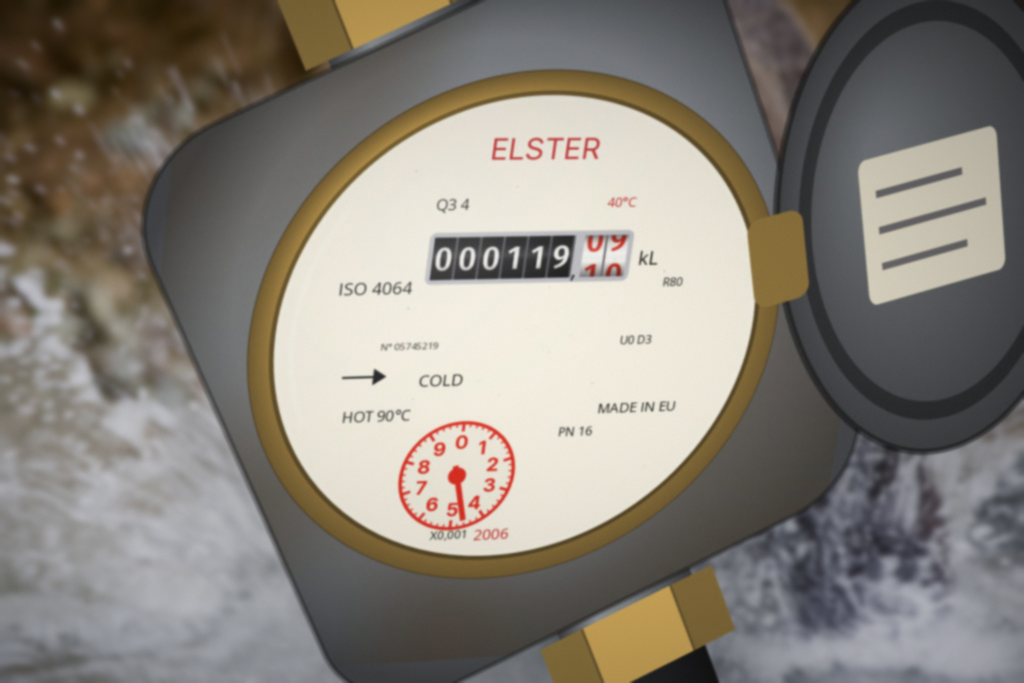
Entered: 119.094 kL
